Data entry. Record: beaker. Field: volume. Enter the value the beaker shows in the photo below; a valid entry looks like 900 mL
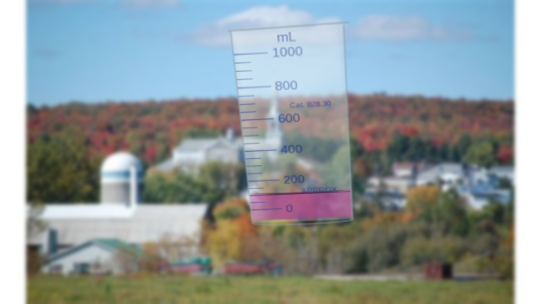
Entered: 100 mL
